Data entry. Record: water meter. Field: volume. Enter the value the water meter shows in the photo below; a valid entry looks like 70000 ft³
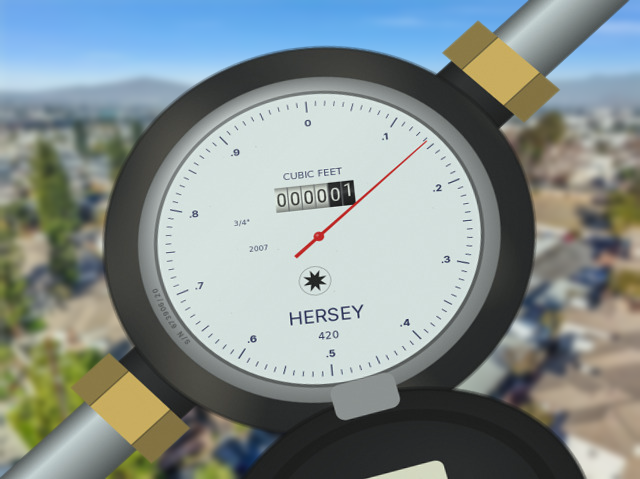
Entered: 1.14 ft³
